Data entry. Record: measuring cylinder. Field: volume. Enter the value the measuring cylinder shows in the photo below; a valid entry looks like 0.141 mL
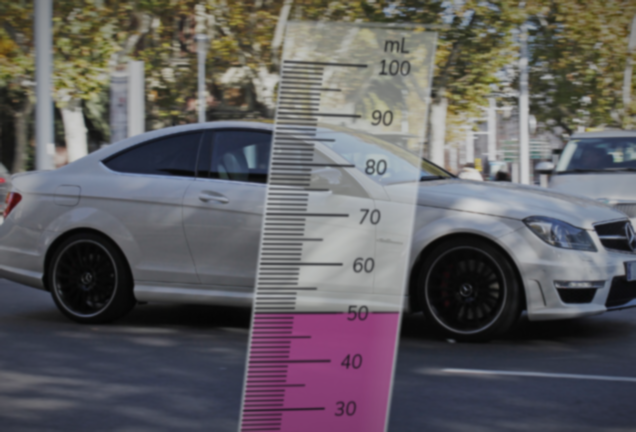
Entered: 50 mL
